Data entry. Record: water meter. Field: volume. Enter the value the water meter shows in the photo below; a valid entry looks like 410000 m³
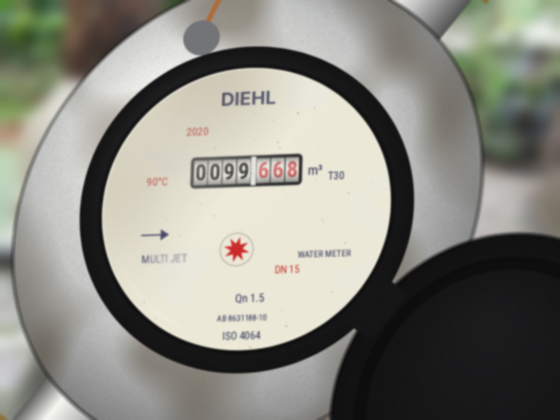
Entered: 99.668 m³
